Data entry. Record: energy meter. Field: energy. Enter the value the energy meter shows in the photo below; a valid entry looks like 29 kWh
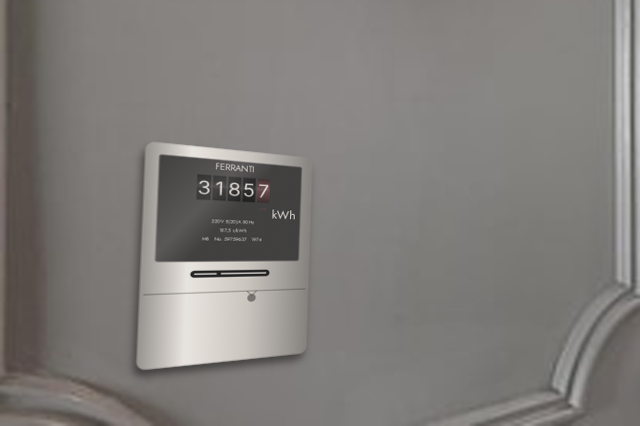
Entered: 3185.7 kWh
